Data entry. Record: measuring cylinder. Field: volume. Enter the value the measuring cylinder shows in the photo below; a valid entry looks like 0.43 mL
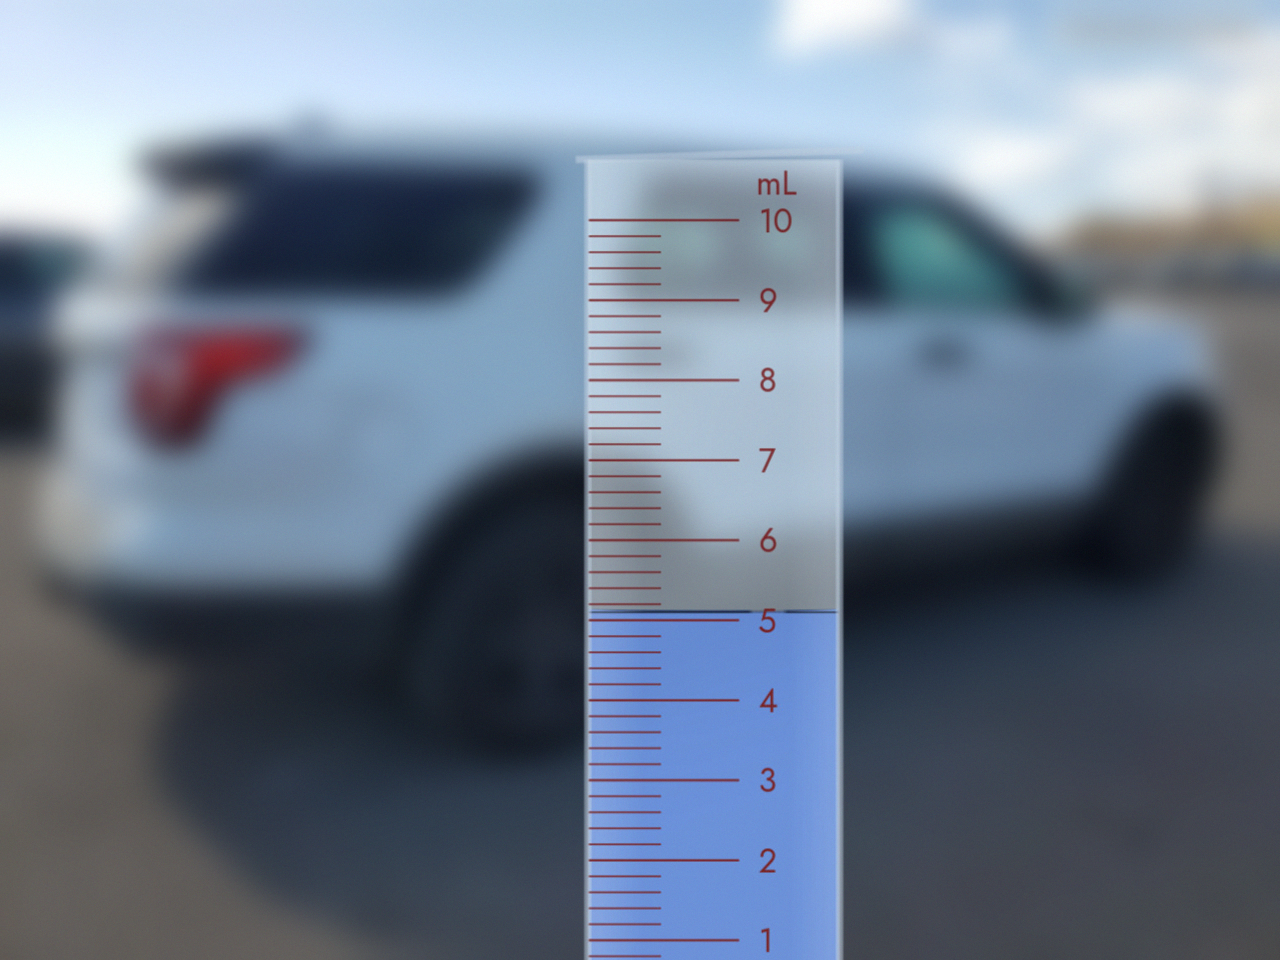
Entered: 5.1 mL
